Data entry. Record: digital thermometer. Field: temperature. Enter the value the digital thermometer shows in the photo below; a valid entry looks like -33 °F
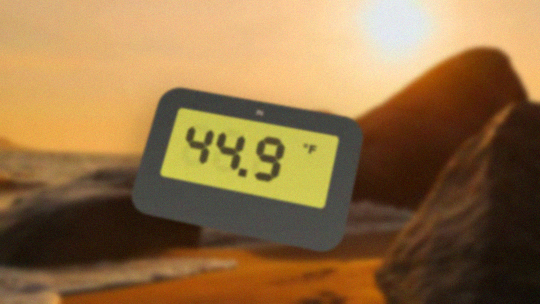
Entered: 44.9 °F
